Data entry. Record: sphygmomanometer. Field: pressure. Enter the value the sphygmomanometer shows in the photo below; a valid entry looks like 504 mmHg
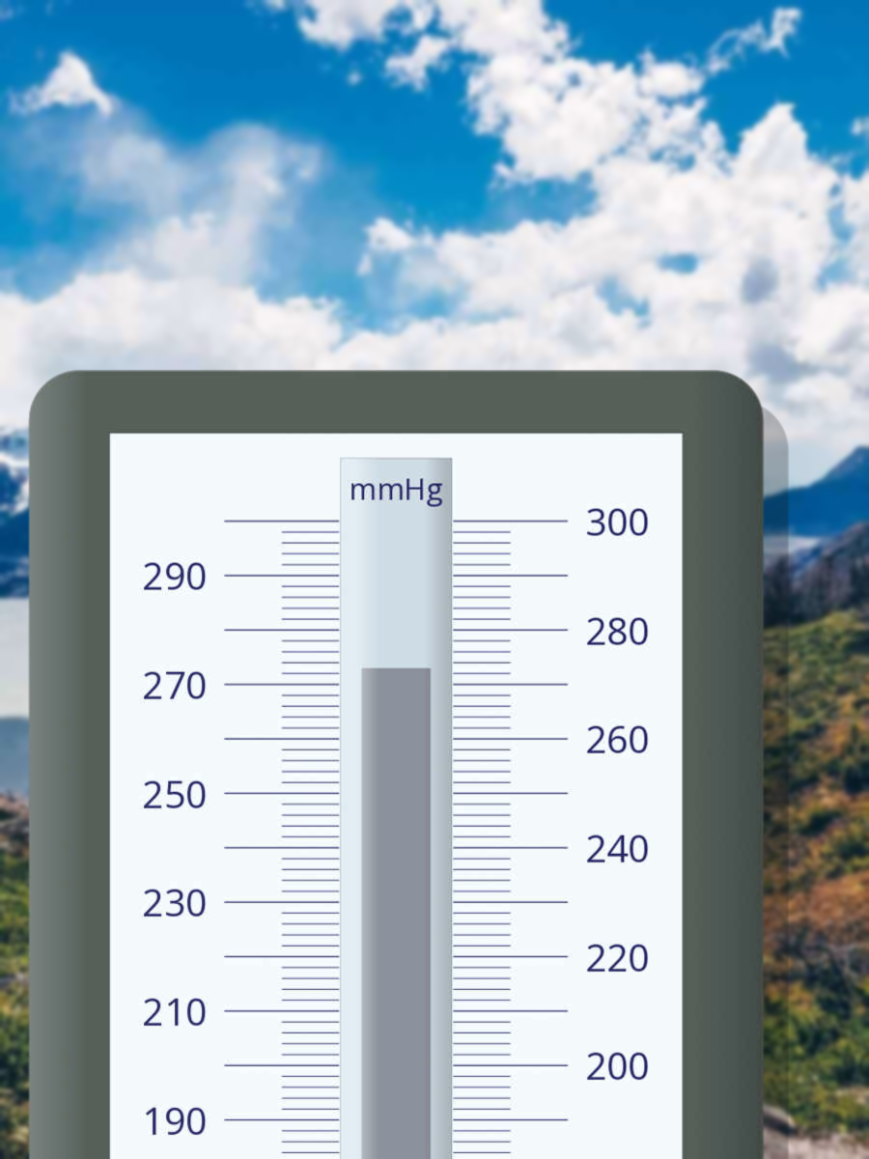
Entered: 273 mmHg
